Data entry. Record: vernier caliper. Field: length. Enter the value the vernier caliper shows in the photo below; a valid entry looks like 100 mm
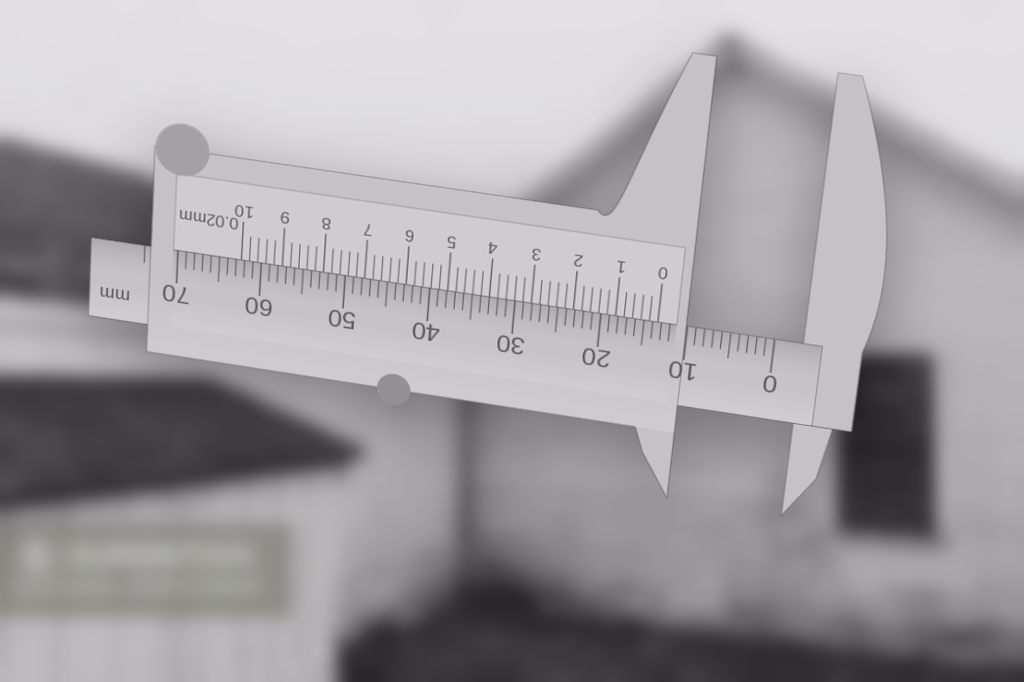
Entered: 13.4 mm
